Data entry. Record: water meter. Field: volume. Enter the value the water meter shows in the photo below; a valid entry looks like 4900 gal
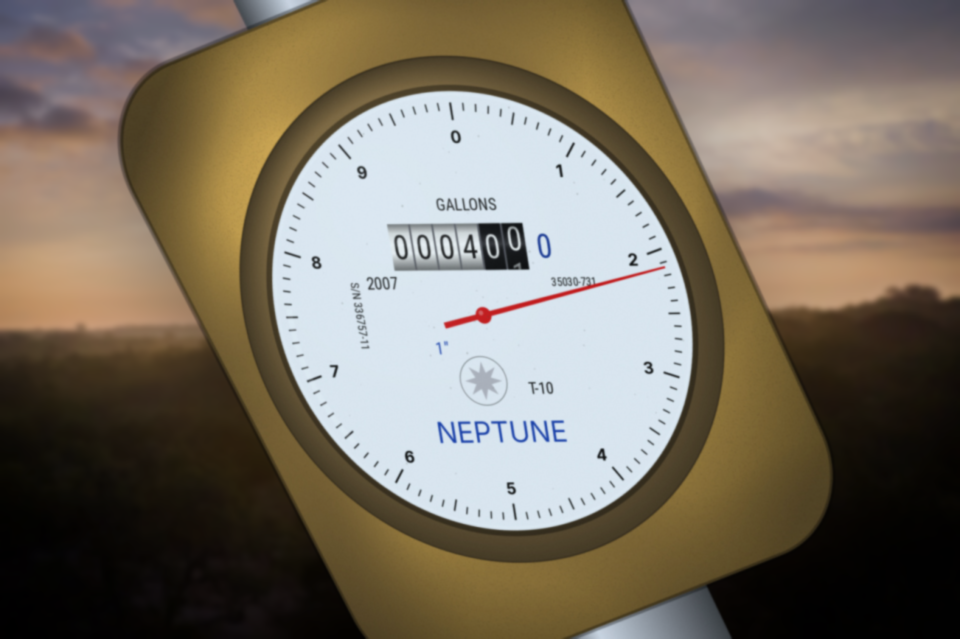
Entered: 4002.1 gal
